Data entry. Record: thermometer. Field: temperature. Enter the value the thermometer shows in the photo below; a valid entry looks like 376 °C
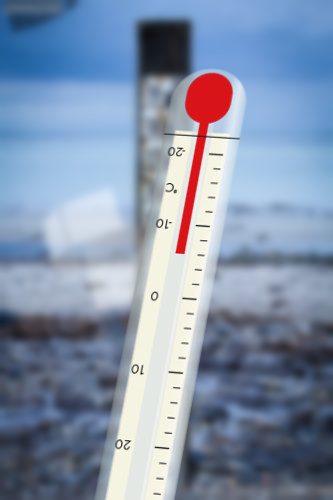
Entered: -6 °C
